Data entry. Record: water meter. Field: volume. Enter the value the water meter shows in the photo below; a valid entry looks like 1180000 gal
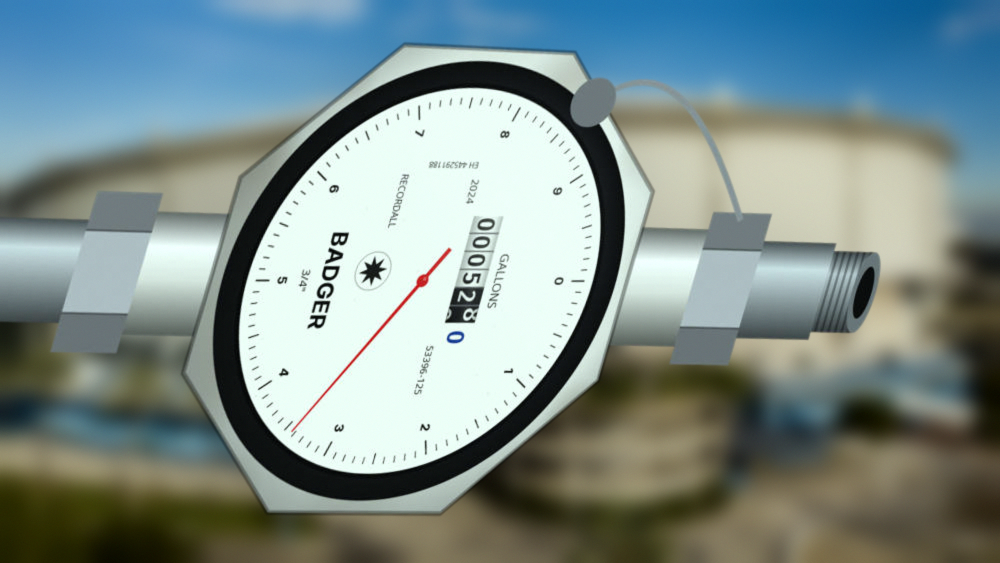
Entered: 5283.4 gal
